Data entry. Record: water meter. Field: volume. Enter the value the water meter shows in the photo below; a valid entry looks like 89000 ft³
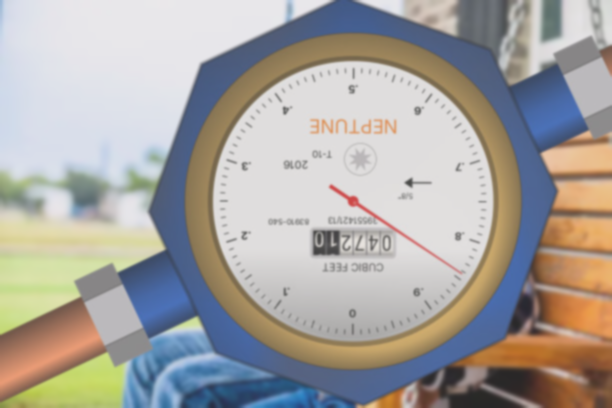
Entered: 47209.84 ft³
